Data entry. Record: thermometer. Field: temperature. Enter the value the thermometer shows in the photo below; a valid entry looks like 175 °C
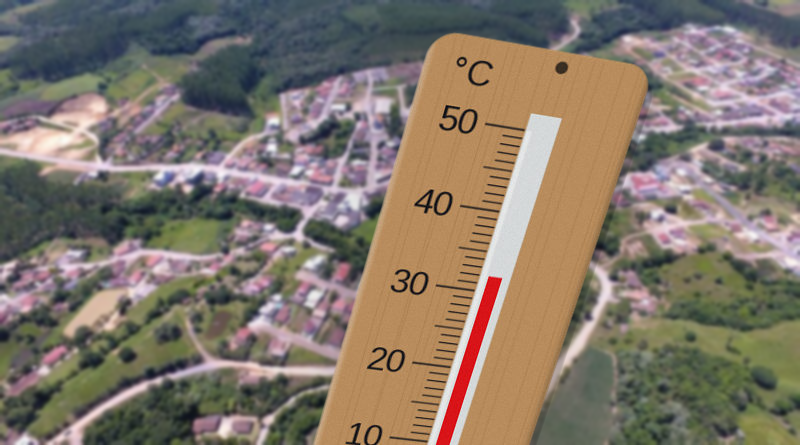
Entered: 32 °C
